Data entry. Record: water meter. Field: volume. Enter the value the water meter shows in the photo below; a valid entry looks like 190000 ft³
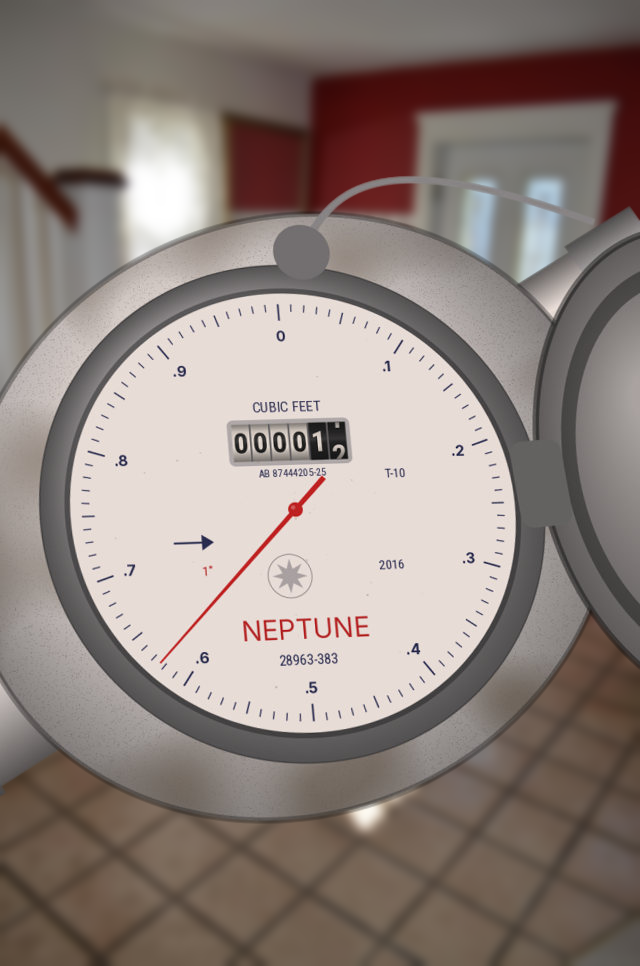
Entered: 11.62 ft³
